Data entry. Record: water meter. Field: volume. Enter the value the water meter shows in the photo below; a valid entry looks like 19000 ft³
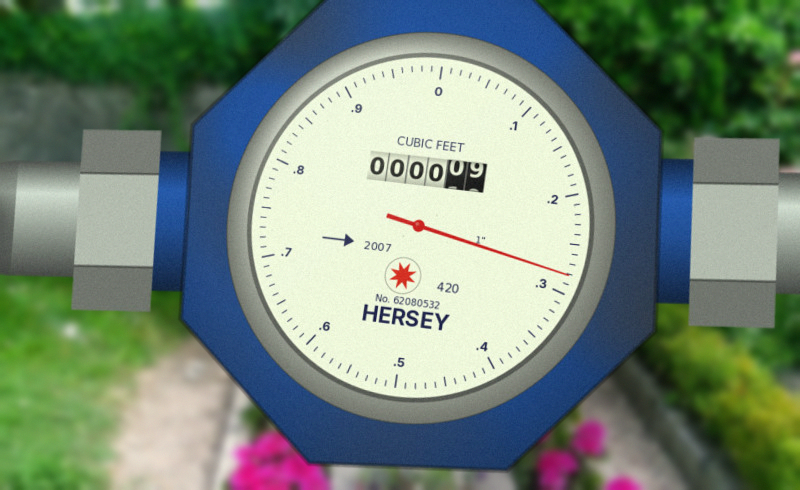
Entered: 9.28 ft³
